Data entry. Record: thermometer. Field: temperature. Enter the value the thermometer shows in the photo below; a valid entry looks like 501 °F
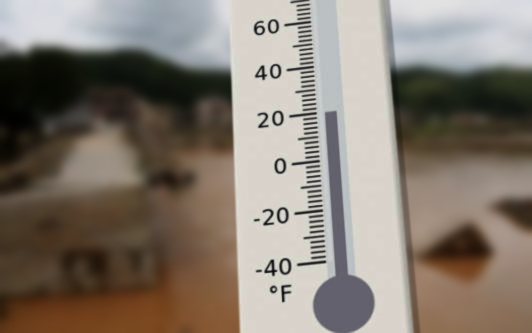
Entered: 20 °F
